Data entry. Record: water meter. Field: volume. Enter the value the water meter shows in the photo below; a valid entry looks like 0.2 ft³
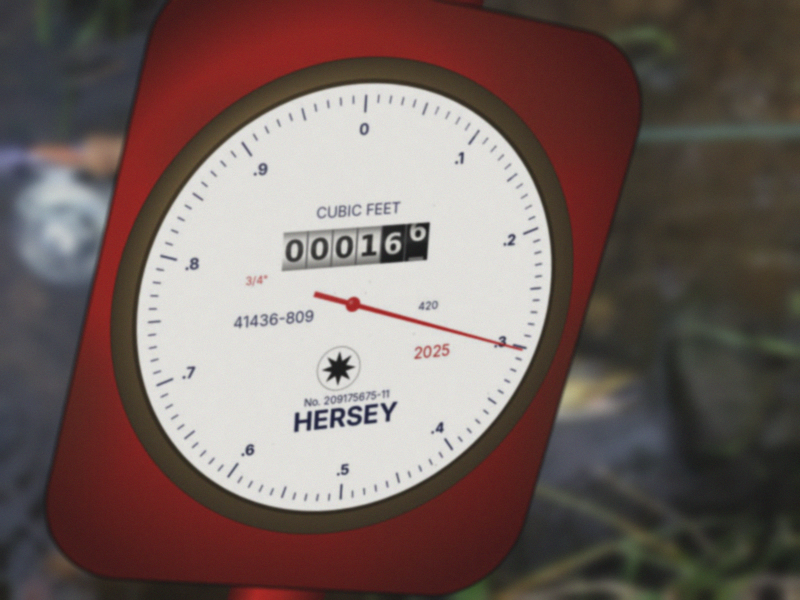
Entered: 166.30 ft³
